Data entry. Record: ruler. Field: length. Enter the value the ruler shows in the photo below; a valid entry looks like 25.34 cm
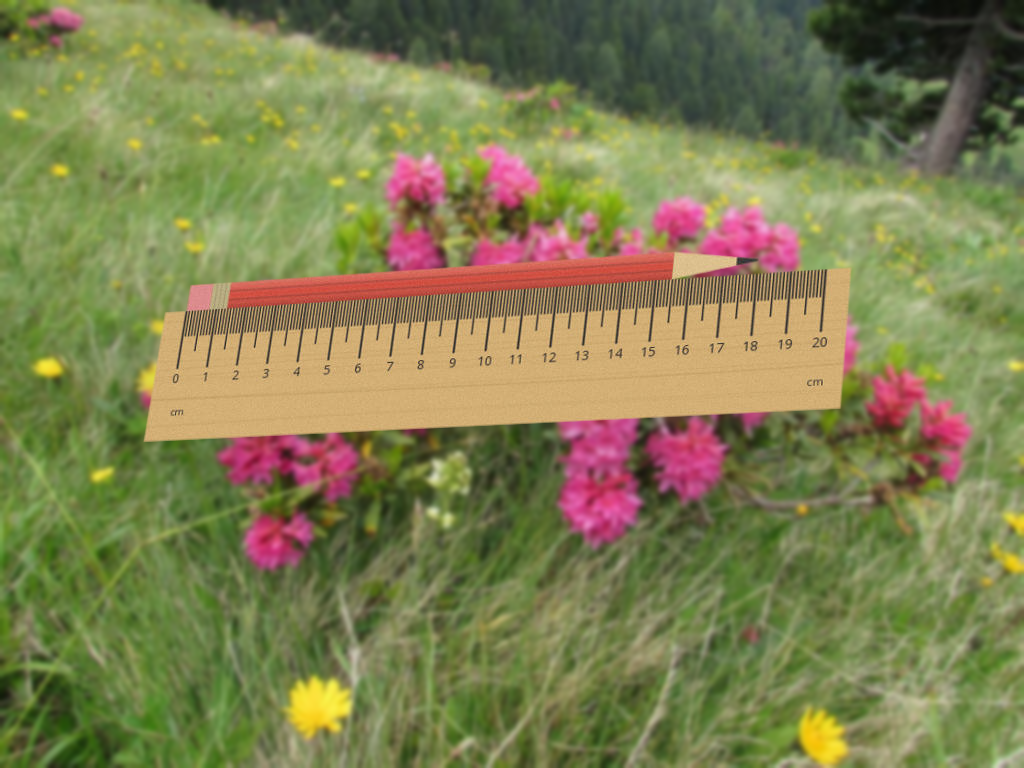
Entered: 18 cm
